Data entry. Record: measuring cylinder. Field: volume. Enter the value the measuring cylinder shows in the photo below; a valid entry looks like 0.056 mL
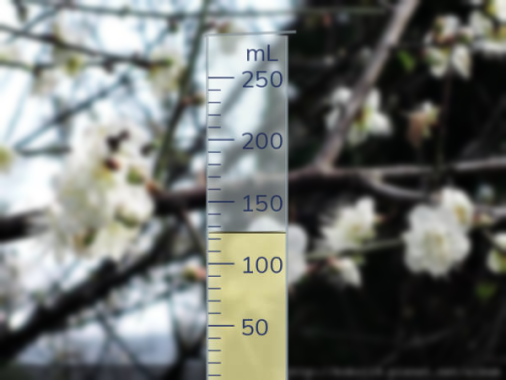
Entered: 125 mL
